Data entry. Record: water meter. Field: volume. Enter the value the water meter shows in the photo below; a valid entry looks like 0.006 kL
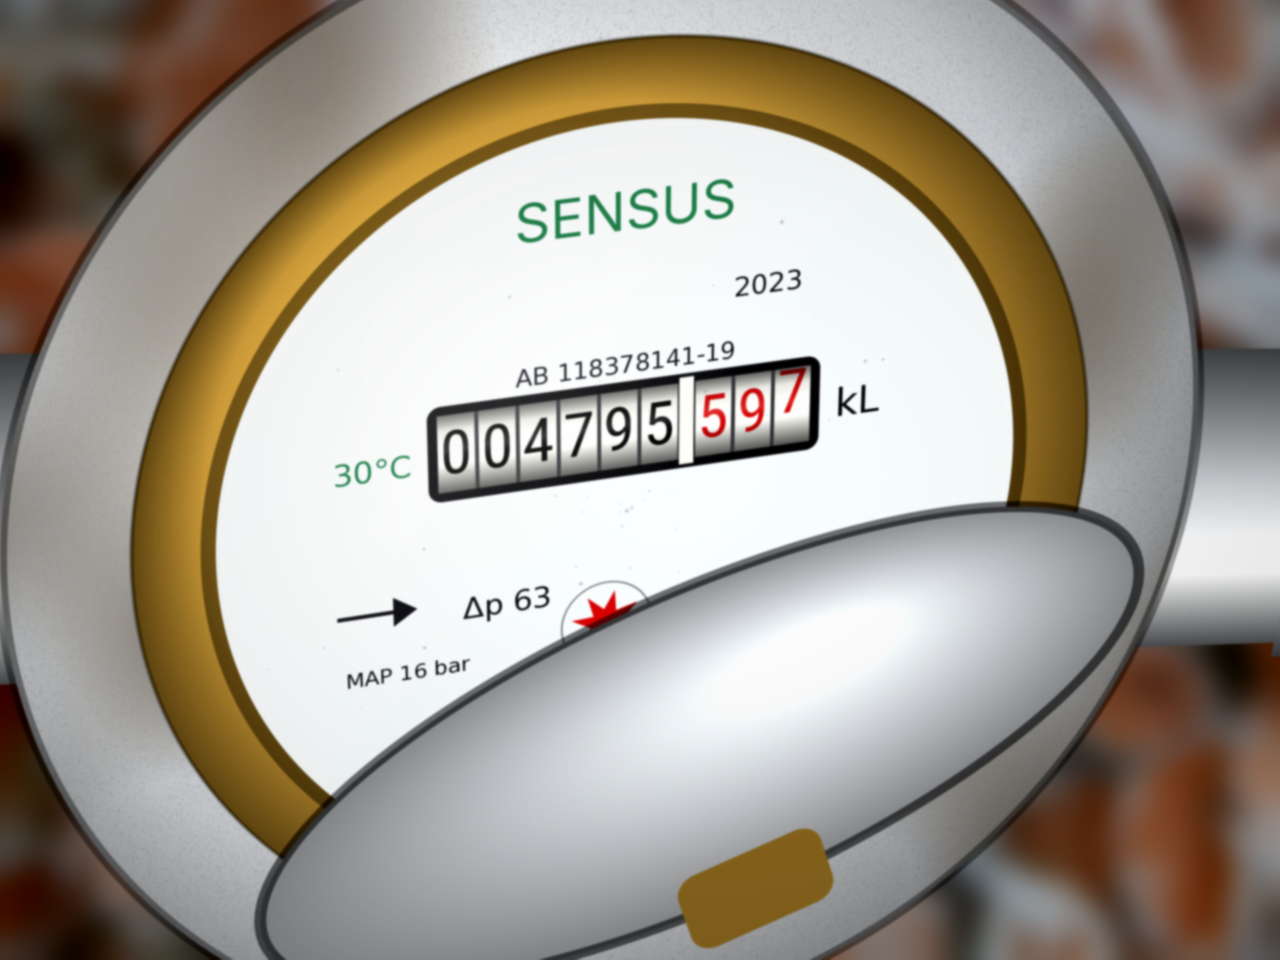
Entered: 4795.597 kL
